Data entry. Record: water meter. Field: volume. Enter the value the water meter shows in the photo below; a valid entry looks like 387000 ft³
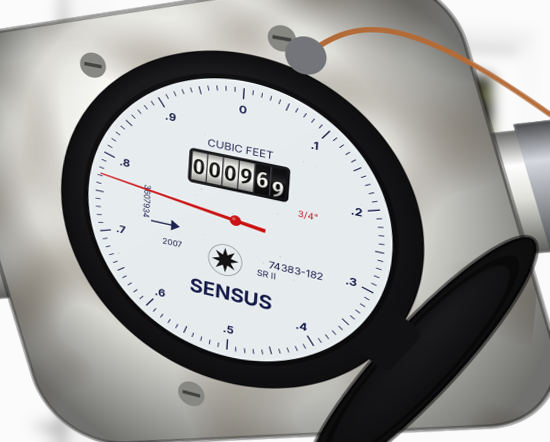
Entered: 968.77 ft³
